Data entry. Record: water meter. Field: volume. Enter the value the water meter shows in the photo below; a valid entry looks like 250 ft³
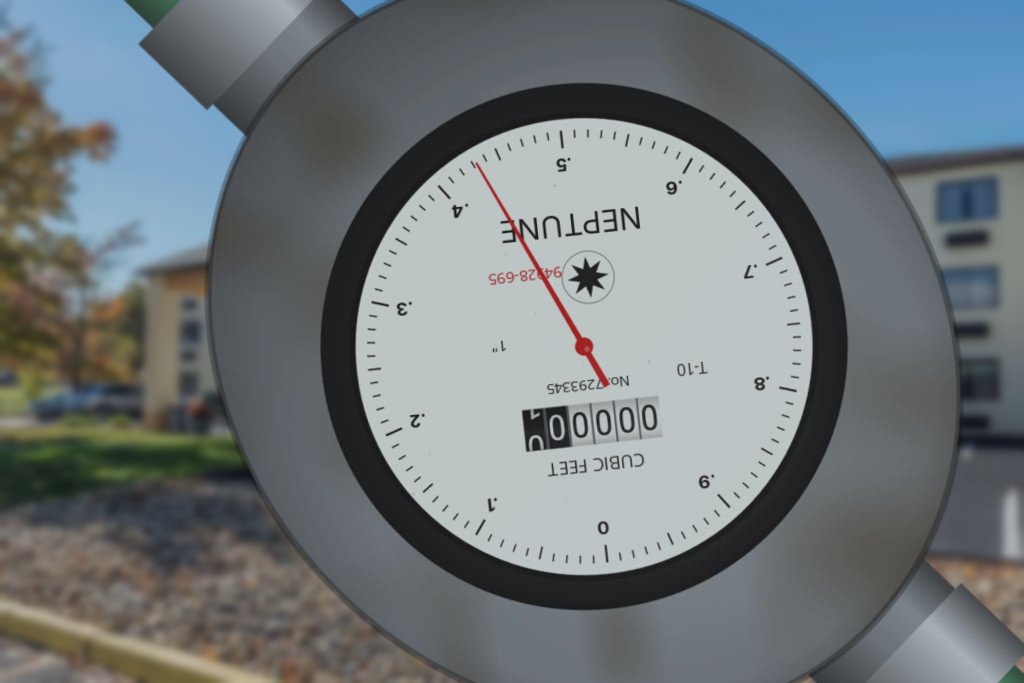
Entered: 0.43 ft³
